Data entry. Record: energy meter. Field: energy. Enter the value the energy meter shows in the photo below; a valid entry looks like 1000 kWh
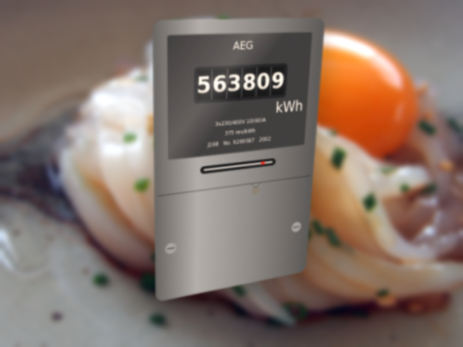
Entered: 563809 kWh
